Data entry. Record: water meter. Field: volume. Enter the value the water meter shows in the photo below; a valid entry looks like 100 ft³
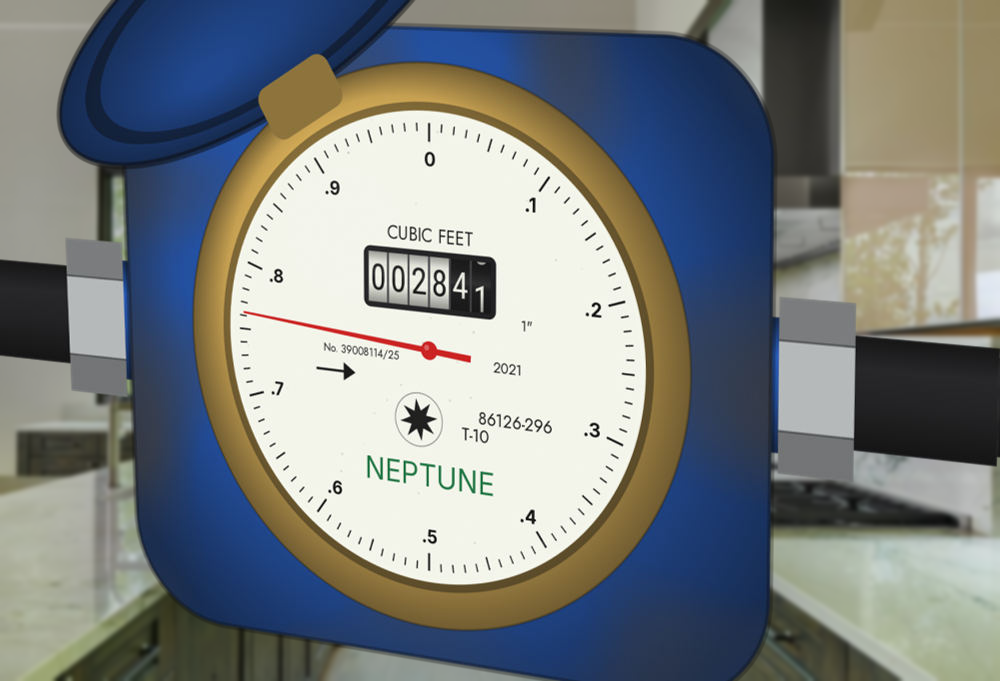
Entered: 2840.76 ft³
